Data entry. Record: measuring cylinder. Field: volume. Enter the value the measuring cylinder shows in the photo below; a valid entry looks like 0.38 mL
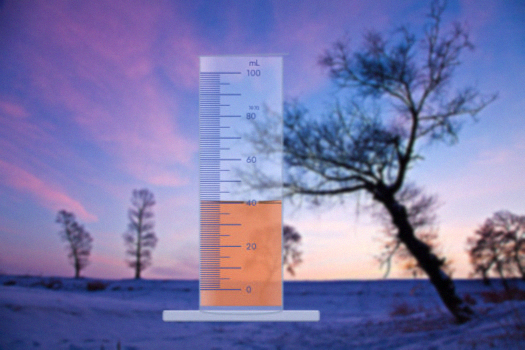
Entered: 40 mL
